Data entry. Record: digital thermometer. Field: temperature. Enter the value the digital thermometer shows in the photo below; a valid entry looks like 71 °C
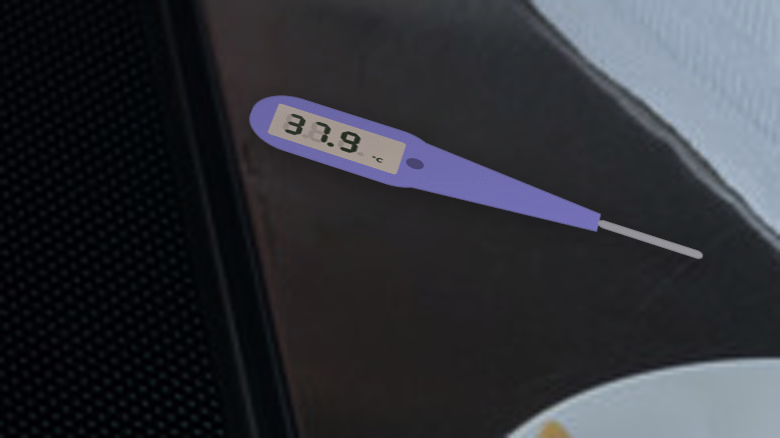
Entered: 37.9 °C
